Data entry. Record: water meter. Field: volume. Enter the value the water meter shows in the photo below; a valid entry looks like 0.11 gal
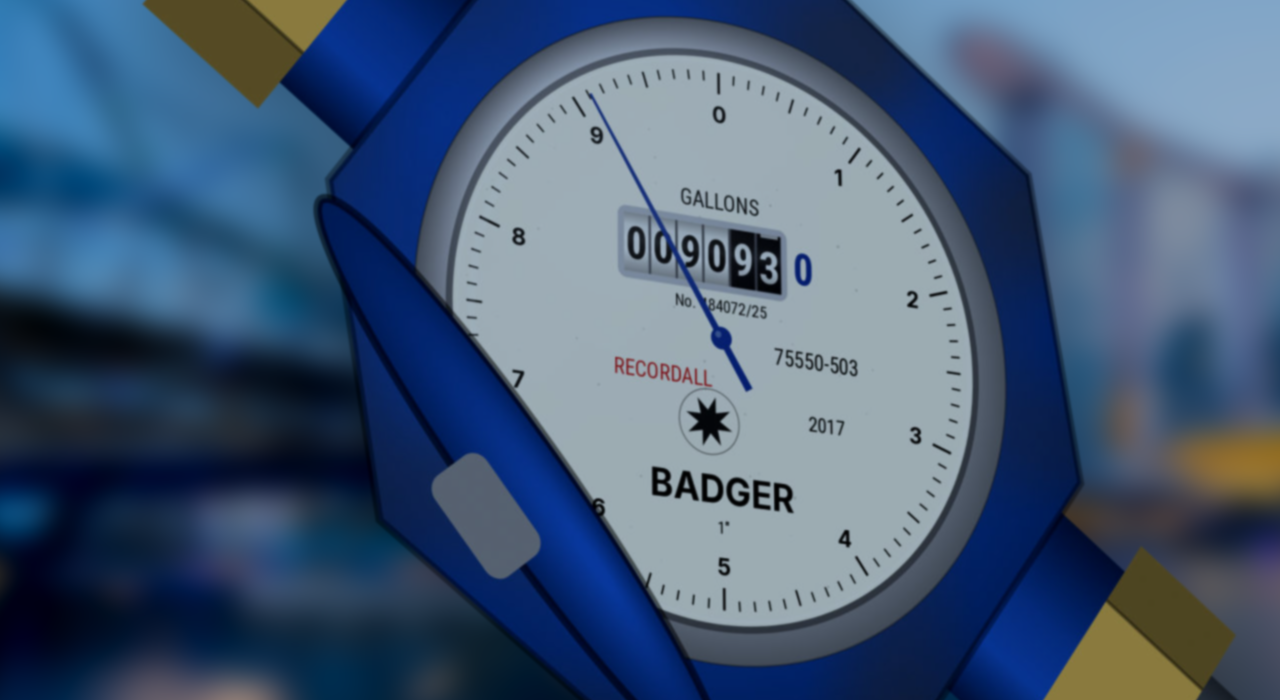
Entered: 90929.1 gal
